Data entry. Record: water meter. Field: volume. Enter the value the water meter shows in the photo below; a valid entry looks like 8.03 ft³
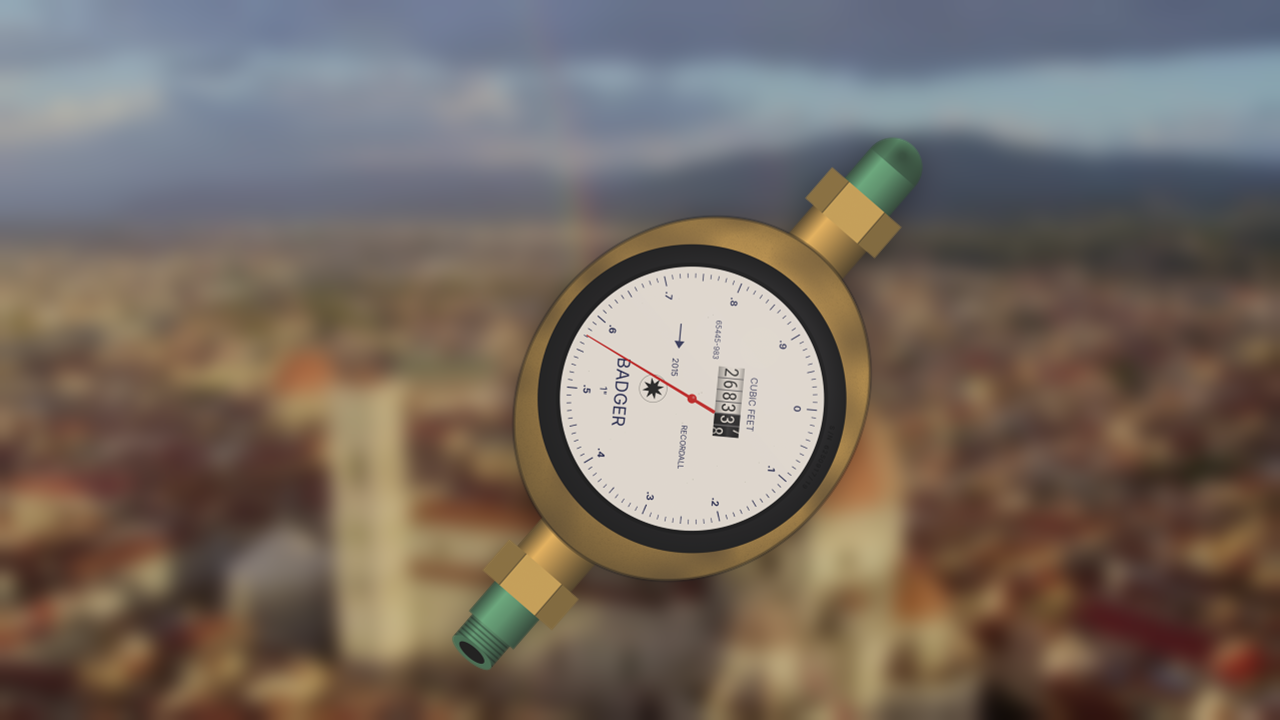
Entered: 268337.57 ft³
